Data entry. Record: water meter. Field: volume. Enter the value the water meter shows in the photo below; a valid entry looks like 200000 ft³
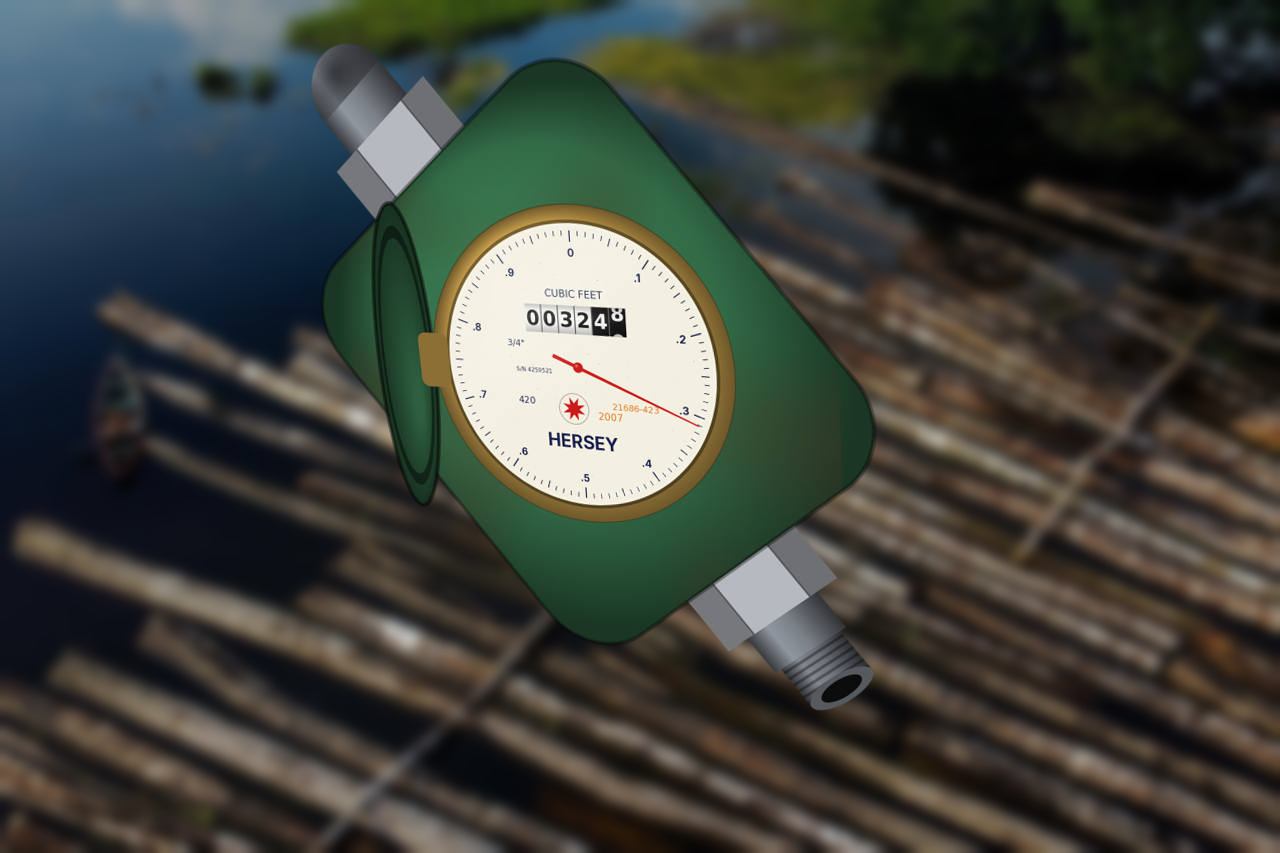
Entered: 3248.31 ft³
